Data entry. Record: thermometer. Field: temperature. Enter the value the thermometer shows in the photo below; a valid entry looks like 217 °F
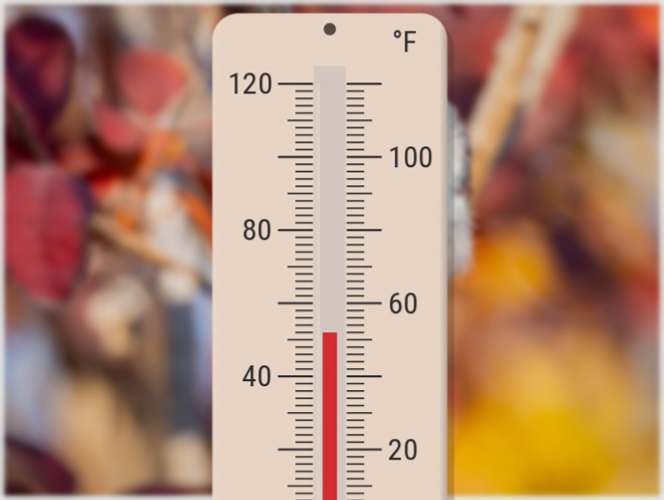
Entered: 52 °F
